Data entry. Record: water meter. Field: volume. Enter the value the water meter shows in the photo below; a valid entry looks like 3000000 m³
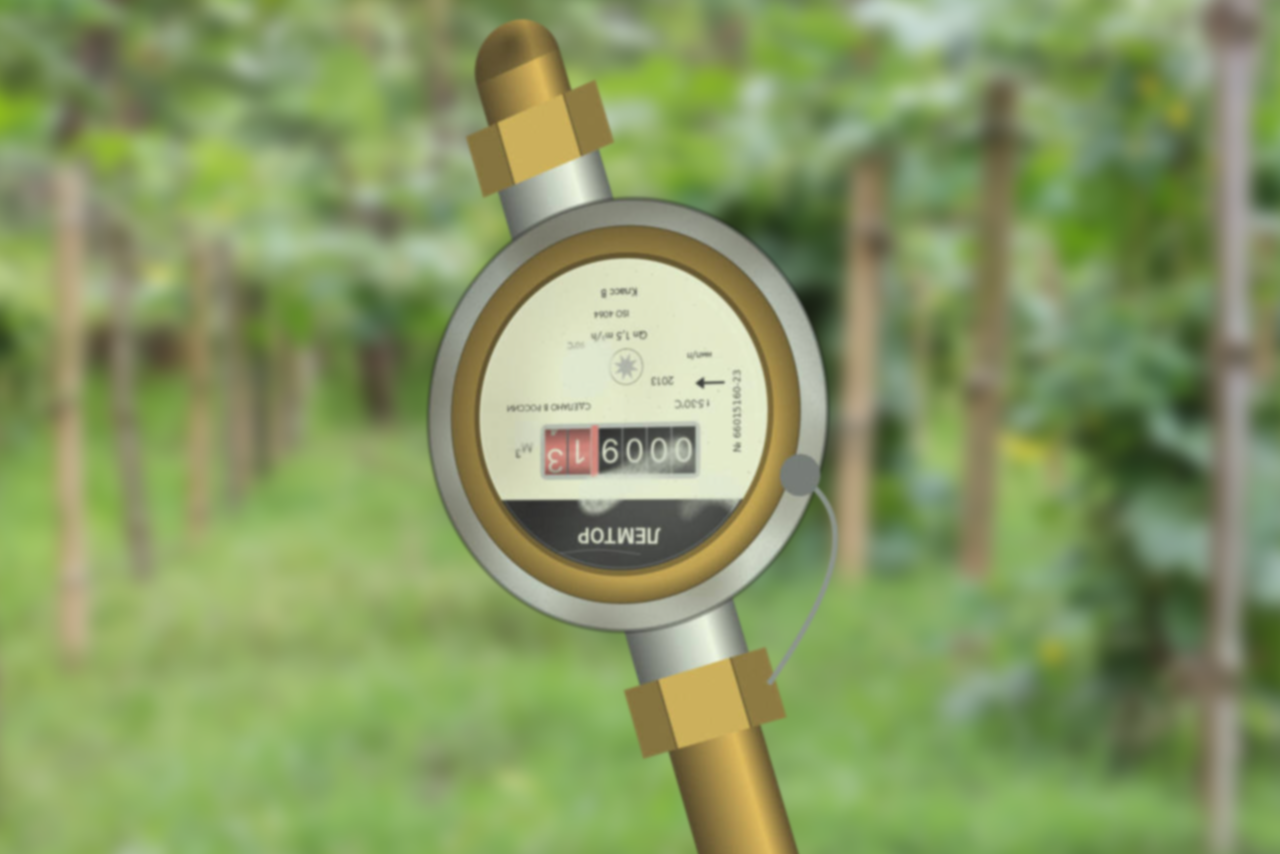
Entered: 9.13 m³
